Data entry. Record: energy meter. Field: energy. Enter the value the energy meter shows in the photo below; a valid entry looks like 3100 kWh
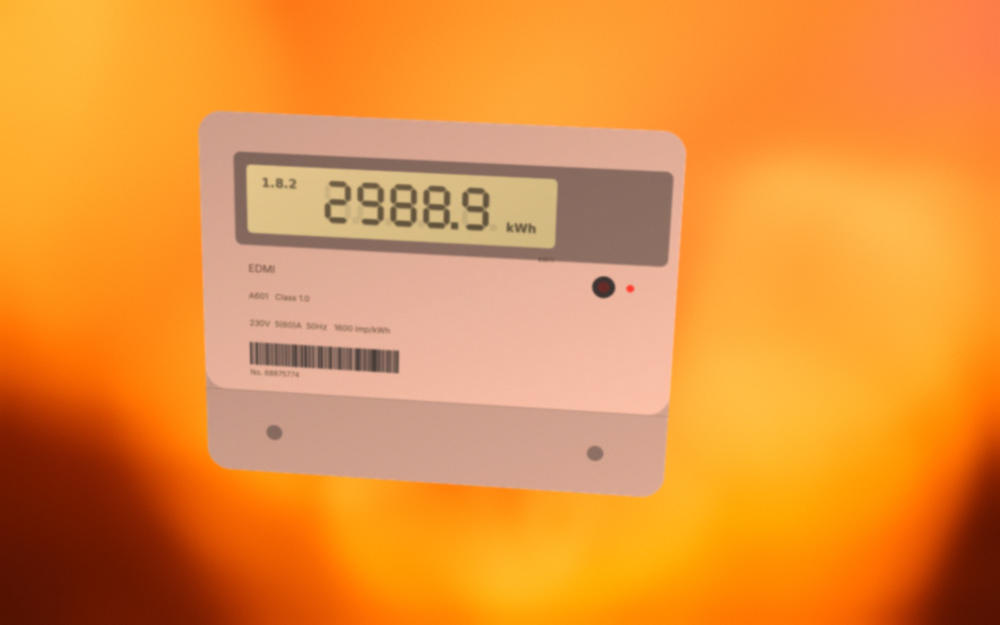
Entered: 2988.9 kWh
